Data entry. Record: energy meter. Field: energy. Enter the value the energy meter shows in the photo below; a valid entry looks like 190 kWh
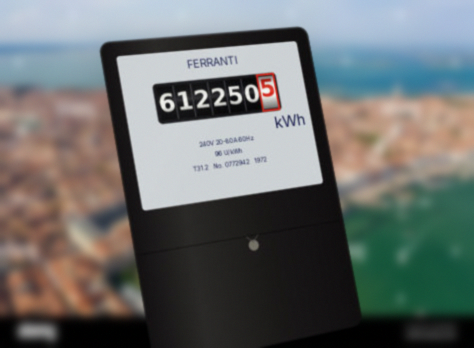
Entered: 612250.5 kWh
